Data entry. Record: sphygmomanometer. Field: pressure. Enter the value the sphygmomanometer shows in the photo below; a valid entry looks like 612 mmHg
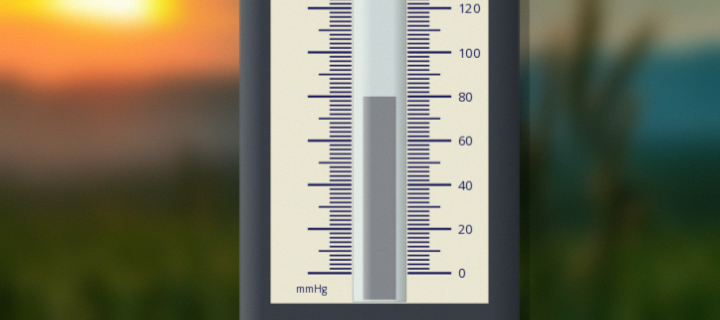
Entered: 80 mmHg
